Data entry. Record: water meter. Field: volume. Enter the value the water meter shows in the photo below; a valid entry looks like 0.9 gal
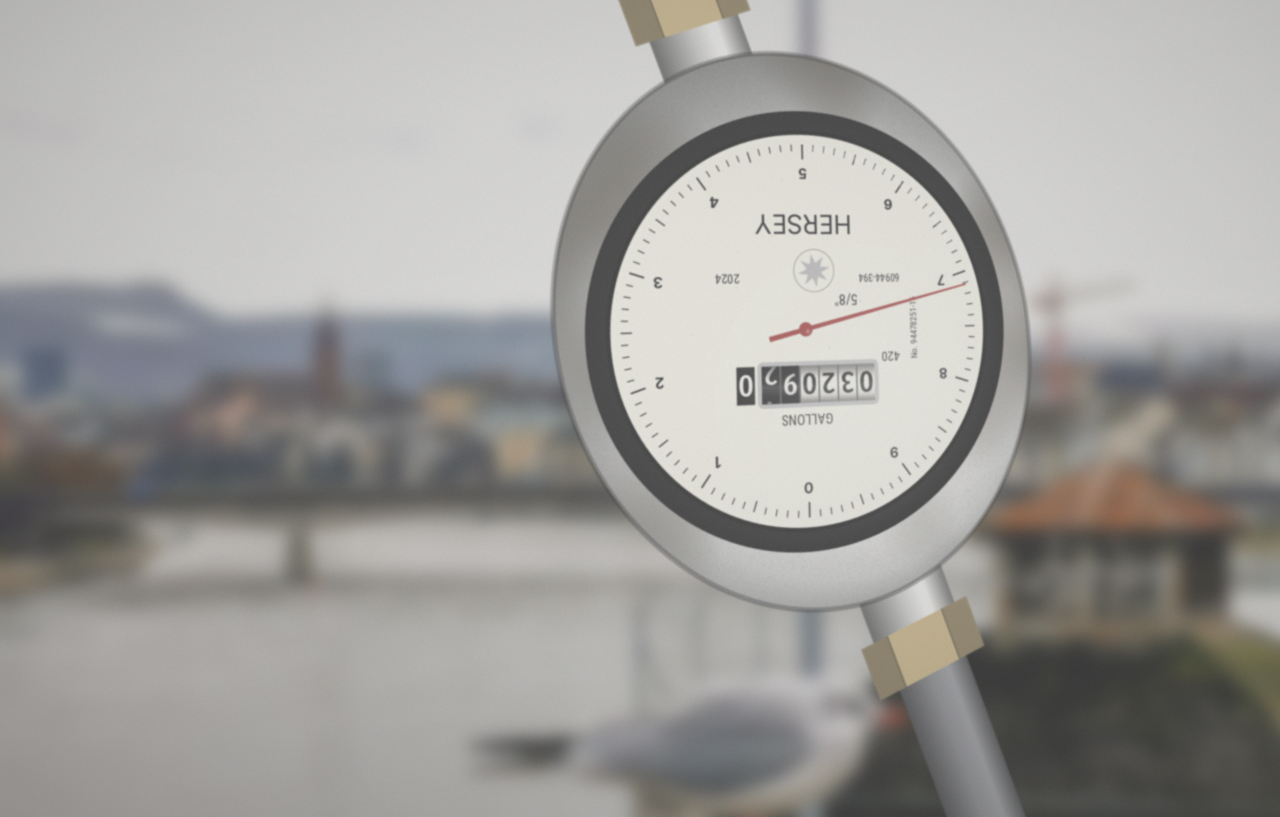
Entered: 320917.1 gal
